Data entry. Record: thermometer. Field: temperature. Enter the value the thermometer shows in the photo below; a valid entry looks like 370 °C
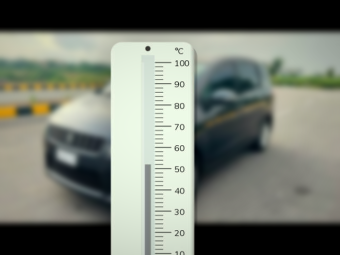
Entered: 52 °C
